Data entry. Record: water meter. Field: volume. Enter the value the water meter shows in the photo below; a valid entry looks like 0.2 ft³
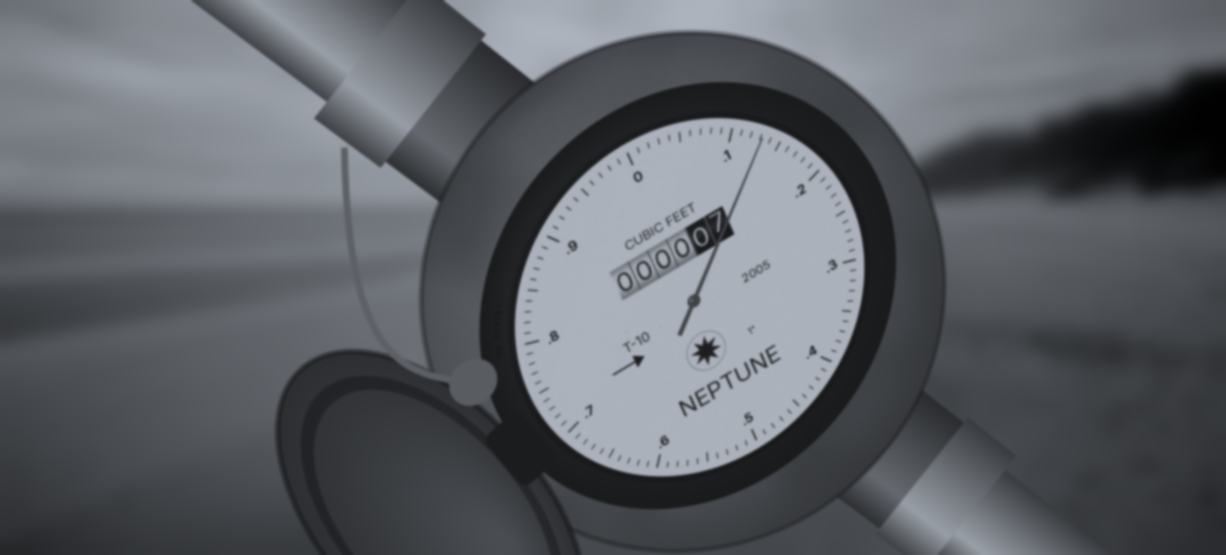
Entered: 7.13 ft³
